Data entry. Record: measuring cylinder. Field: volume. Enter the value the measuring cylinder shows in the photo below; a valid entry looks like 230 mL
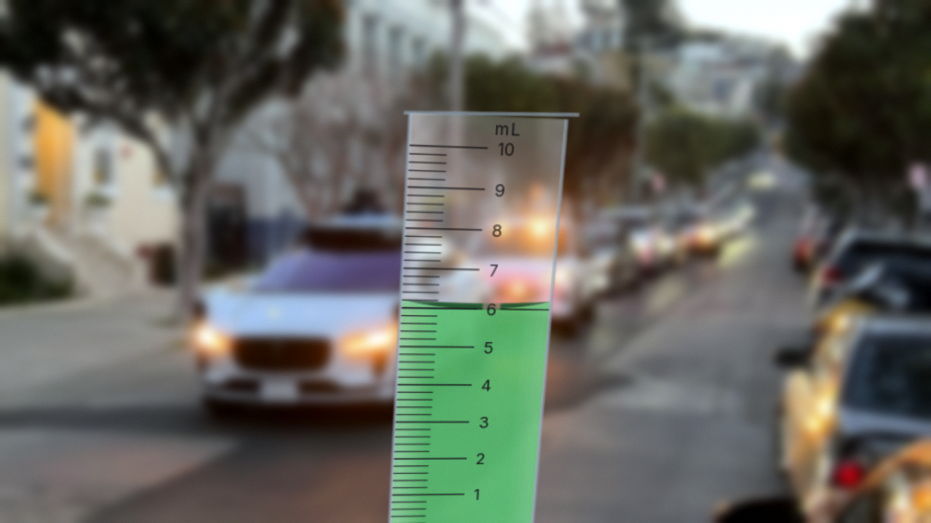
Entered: 6 mL
